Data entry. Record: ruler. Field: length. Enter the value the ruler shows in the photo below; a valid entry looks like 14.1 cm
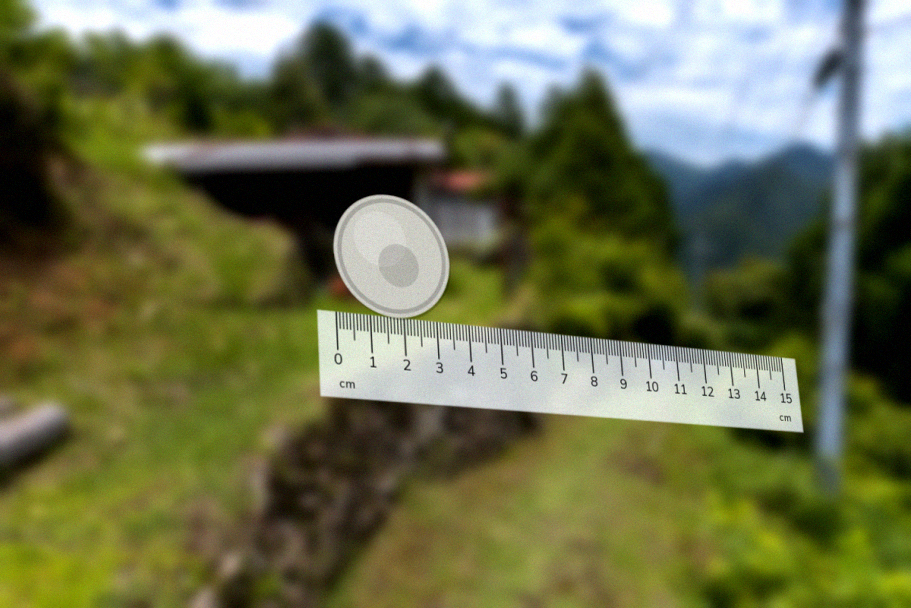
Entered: 3.5 cm
